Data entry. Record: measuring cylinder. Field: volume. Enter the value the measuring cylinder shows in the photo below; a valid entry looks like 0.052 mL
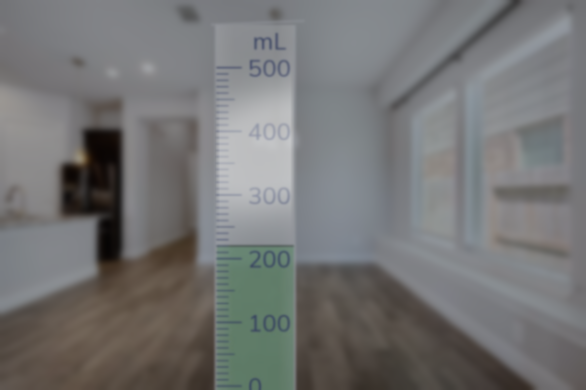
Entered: 220 mL
